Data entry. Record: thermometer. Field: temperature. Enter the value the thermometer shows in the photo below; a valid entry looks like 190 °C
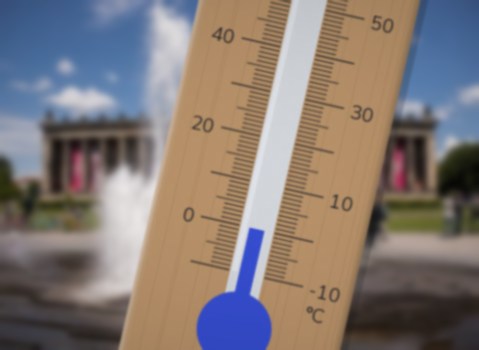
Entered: 0 °C
